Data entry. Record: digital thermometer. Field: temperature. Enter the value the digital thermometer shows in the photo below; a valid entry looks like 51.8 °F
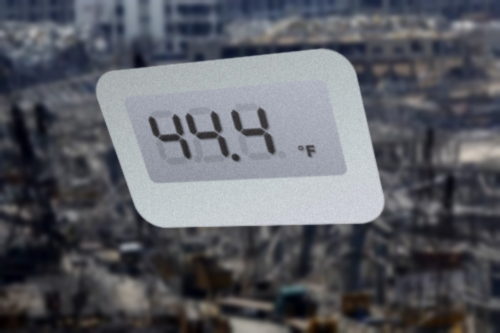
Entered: 44.4 °F
